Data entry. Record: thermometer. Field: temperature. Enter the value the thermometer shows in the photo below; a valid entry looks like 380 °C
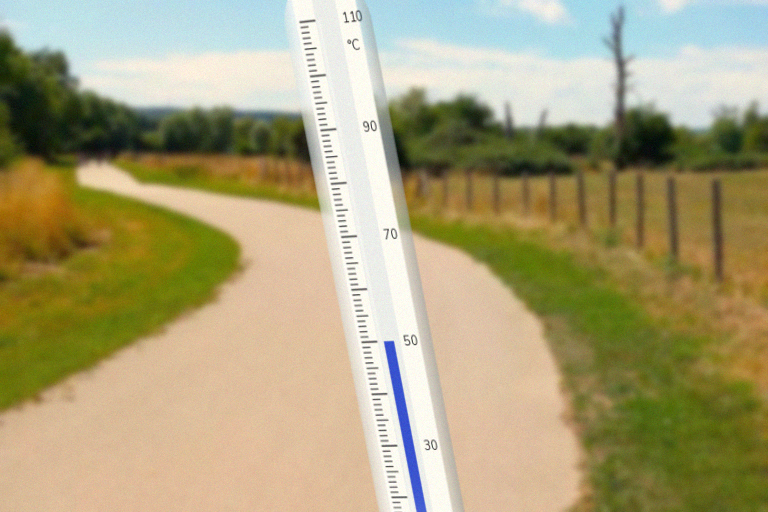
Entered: 50 °C
